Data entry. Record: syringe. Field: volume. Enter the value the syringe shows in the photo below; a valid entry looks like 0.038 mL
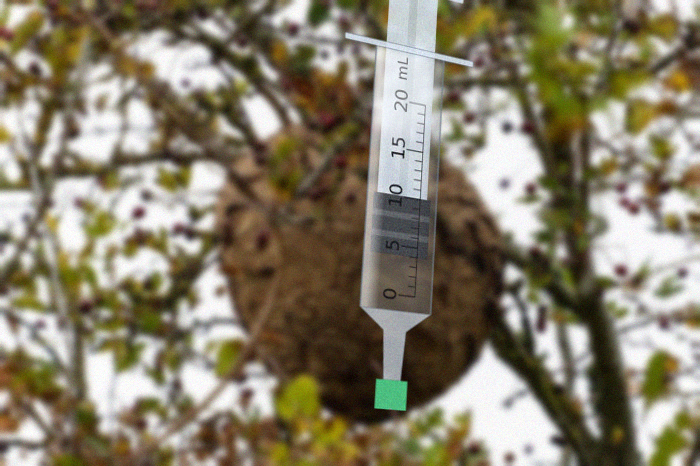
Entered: 4 mL
